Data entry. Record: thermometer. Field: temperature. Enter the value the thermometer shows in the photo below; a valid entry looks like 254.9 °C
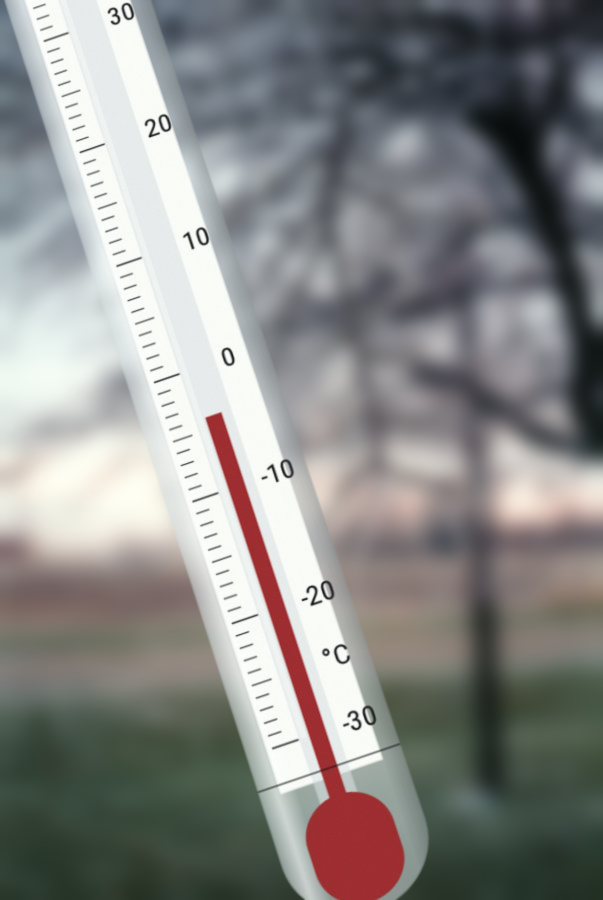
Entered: -4 °C
